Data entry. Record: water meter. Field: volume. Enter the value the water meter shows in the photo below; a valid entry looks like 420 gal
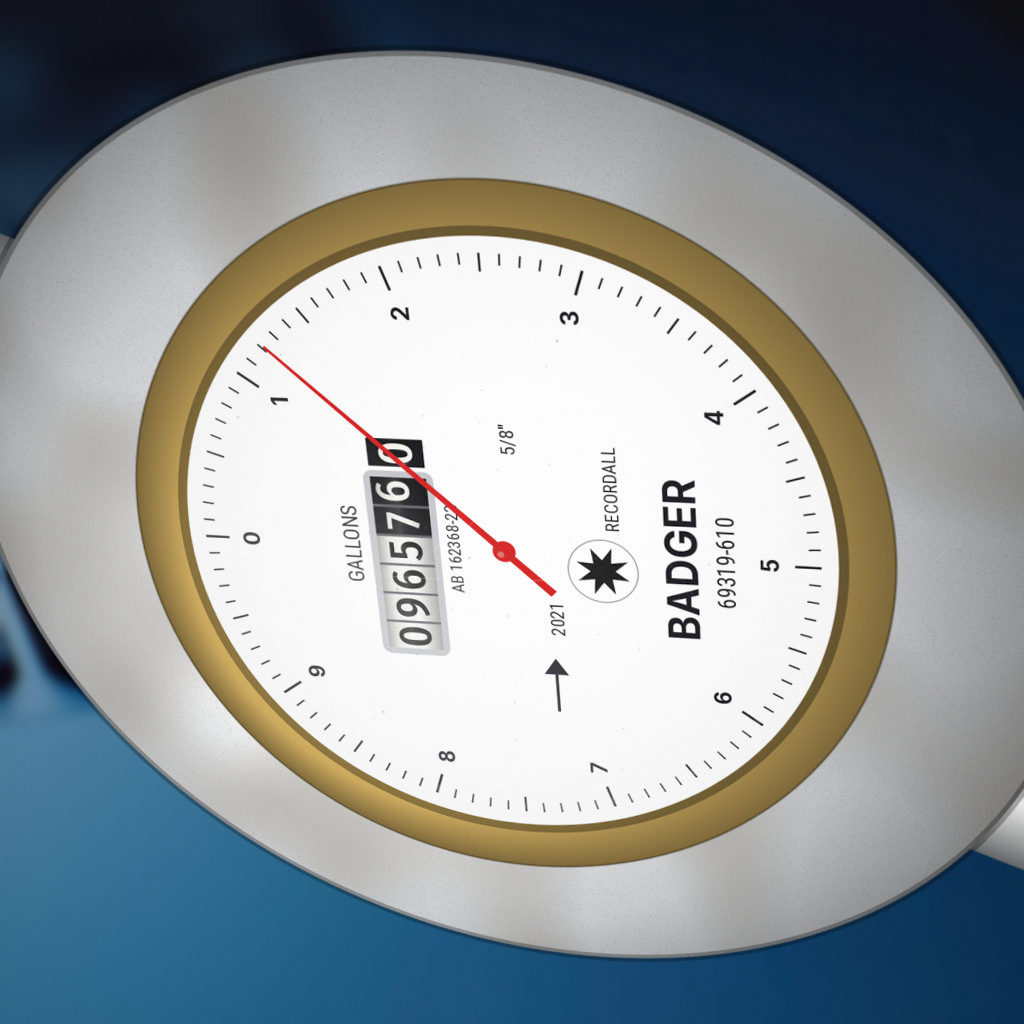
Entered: 965761.2 gal
